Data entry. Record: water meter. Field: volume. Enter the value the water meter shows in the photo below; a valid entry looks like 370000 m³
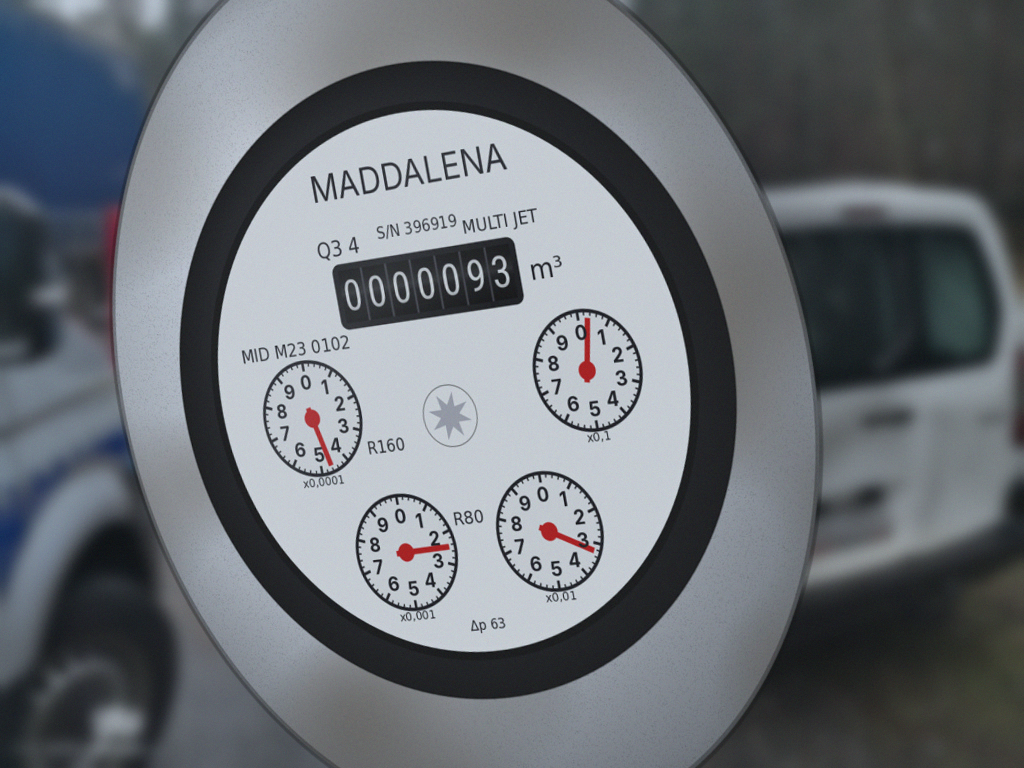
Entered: 93.0324 m³
